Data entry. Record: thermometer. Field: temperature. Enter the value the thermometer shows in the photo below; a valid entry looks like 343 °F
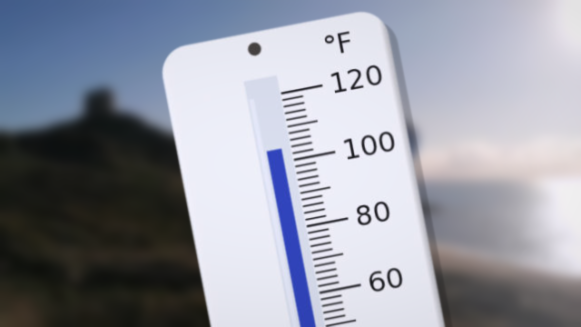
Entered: 104 °F
